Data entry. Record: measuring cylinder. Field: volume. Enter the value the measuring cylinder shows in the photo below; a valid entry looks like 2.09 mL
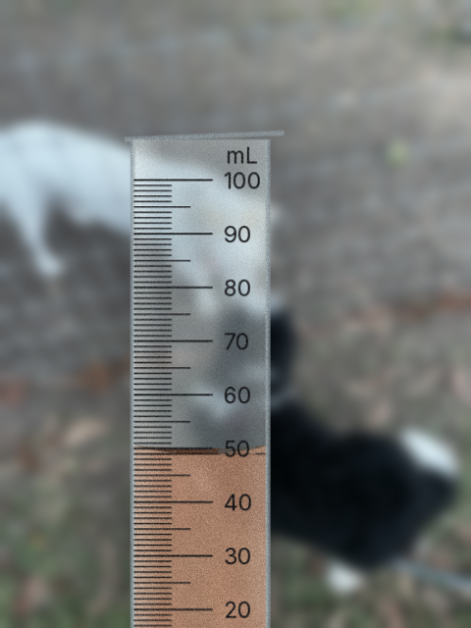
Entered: 49 mL
